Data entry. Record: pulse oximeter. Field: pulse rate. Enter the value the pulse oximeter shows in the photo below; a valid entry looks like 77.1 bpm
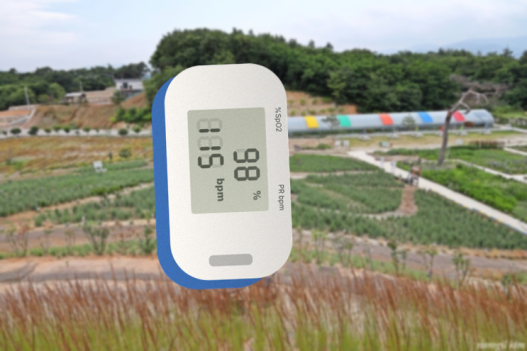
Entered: 115 bpm
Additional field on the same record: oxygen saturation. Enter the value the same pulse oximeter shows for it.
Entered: 98 %
